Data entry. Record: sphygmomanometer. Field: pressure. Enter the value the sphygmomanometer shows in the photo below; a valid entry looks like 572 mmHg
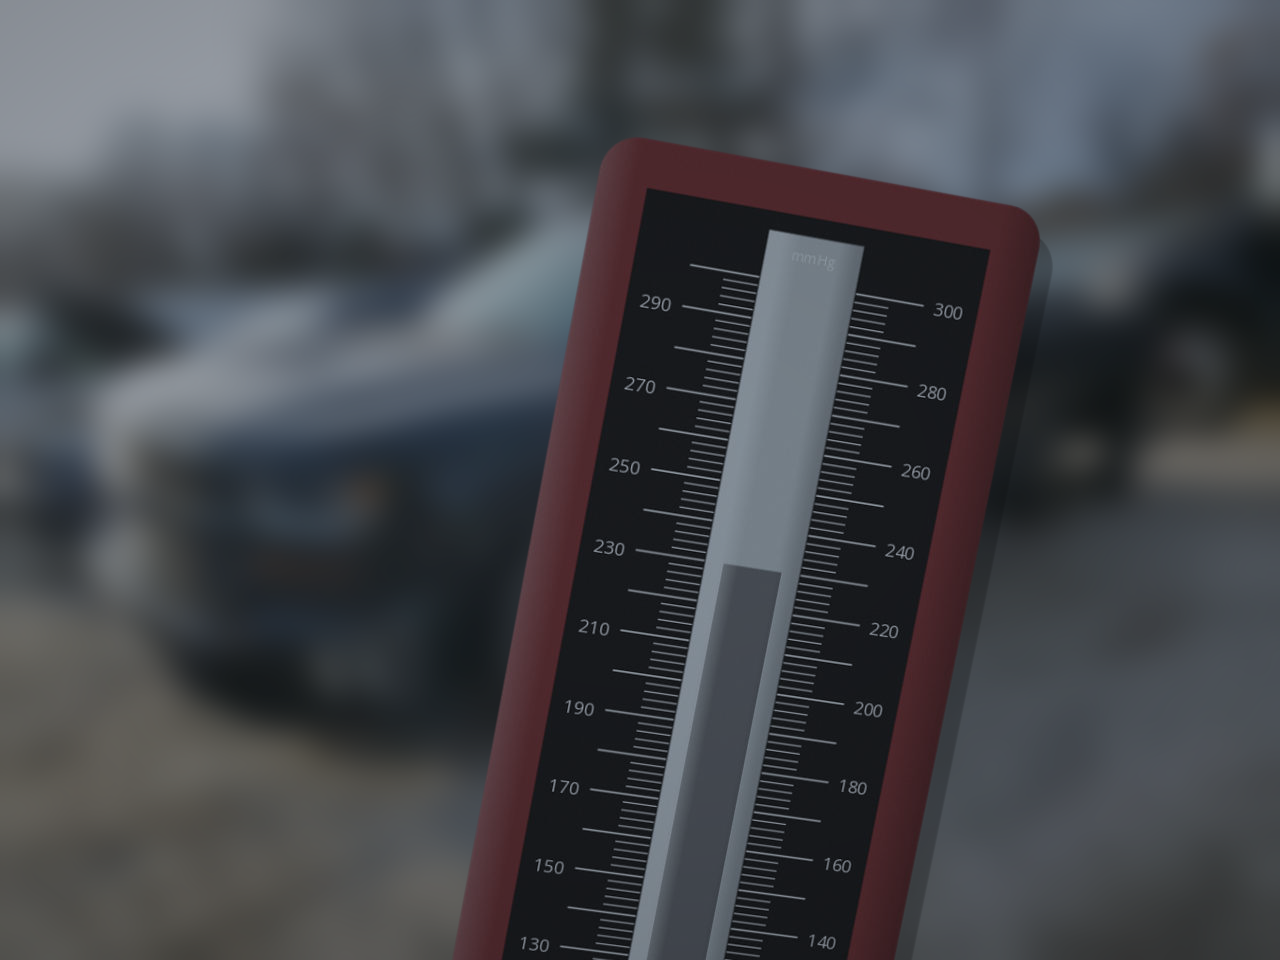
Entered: 230 mmHg
